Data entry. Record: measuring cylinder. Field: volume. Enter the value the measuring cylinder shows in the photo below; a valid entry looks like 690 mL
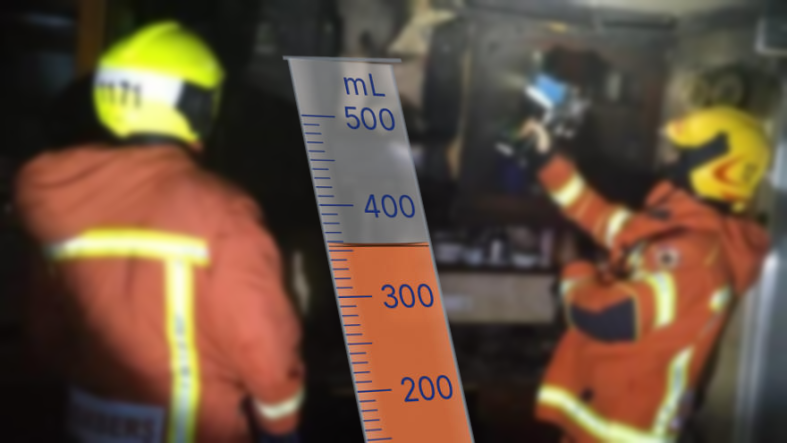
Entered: 355 mL
